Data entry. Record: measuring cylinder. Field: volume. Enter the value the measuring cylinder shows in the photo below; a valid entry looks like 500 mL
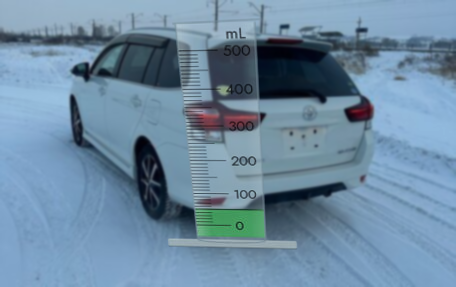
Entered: 50 mL
